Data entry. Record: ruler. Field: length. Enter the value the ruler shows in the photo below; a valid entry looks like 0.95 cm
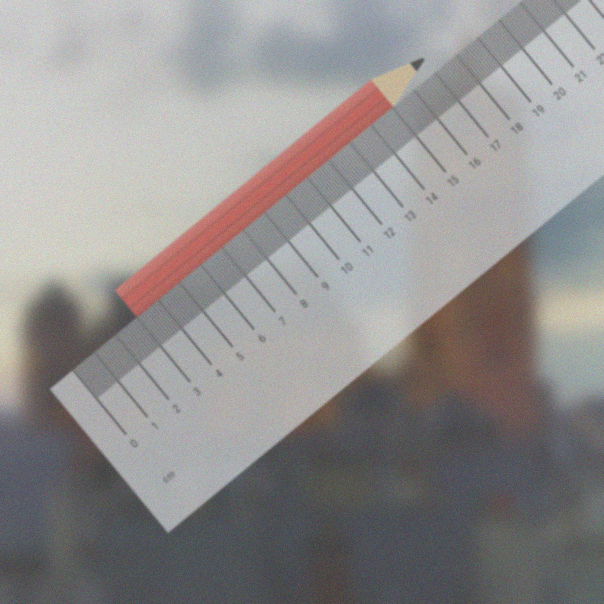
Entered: 14 cm
